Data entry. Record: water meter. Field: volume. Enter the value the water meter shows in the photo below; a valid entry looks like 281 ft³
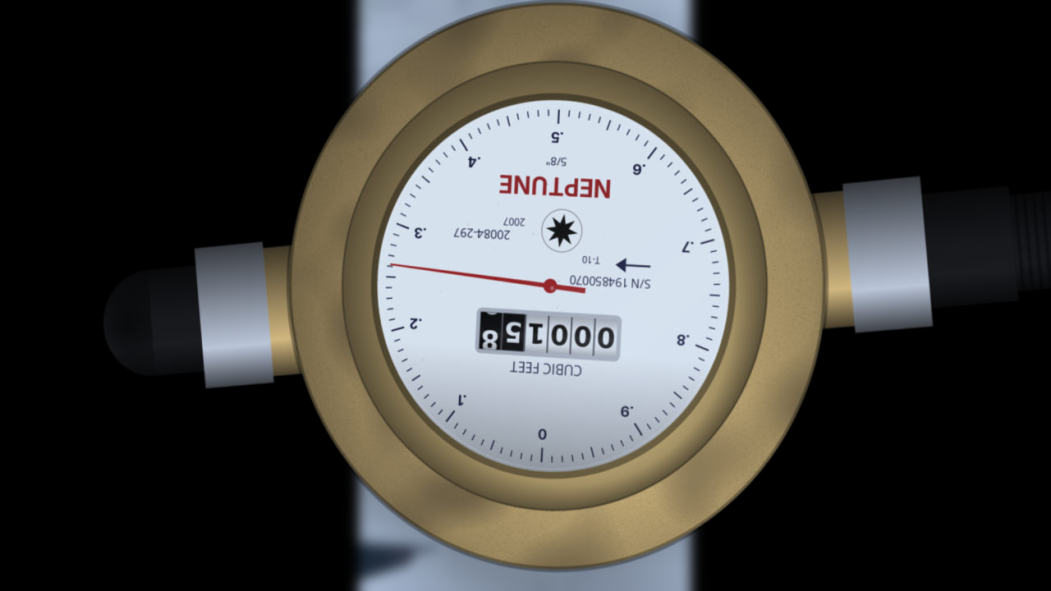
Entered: 158.26 ft³
